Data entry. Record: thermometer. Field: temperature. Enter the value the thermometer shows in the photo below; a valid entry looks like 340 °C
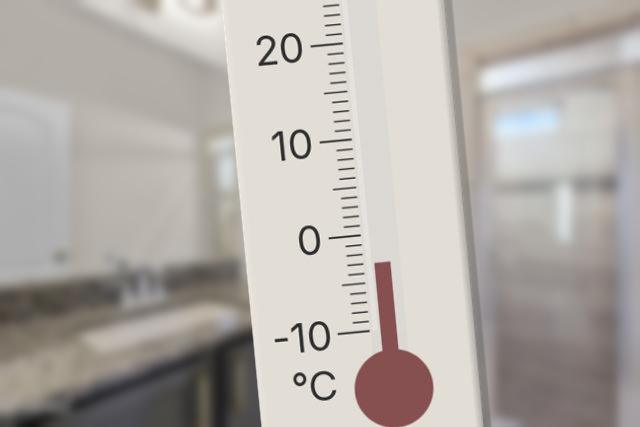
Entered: -3 °C
